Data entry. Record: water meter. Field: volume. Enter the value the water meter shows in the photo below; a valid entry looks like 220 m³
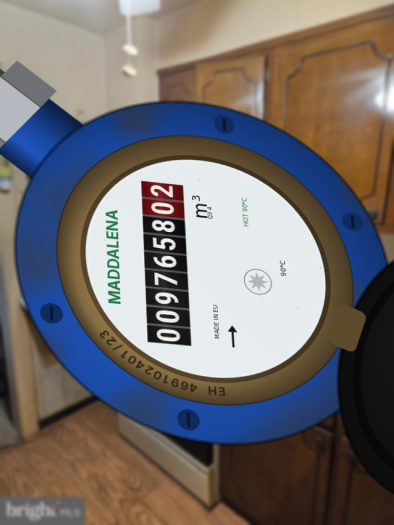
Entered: 97658.02 m³
